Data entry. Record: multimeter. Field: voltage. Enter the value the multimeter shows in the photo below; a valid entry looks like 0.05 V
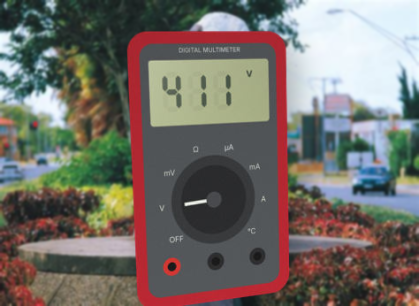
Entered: 411 V
